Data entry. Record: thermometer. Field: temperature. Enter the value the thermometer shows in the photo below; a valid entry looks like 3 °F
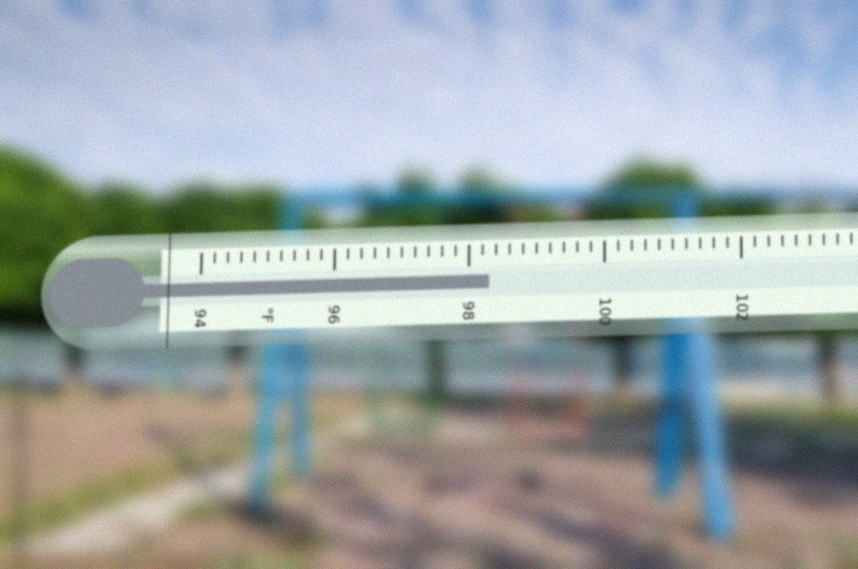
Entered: 98.3 °F
